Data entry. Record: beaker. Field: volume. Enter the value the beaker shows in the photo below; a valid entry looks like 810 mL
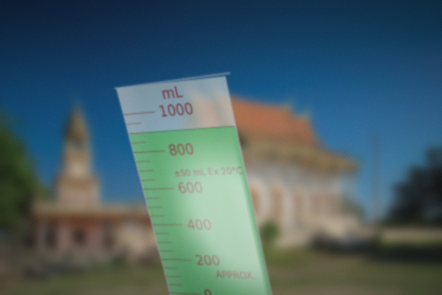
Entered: 900 mL
